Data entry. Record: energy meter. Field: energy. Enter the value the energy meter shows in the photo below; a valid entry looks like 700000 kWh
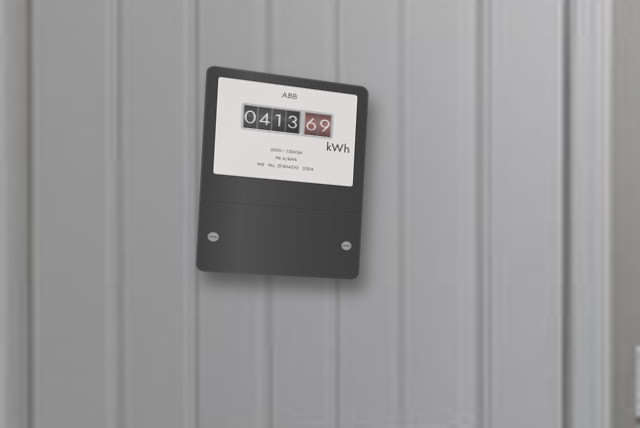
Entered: 413.69 kWh
